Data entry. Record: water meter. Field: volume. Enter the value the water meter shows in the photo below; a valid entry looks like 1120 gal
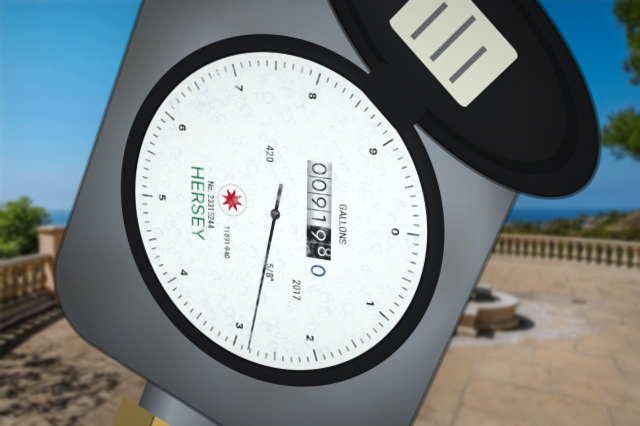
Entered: 91982.8 gal
